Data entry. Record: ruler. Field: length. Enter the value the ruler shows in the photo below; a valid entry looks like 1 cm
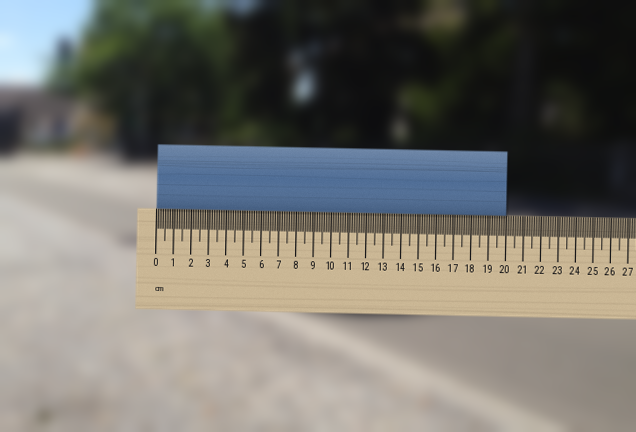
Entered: 20 cm
